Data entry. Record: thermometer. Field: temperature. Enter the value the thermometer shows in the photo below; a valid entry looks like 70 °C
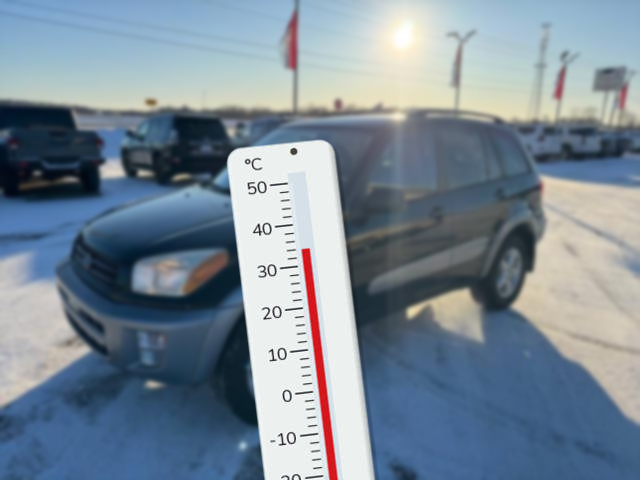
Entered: 34 °C
